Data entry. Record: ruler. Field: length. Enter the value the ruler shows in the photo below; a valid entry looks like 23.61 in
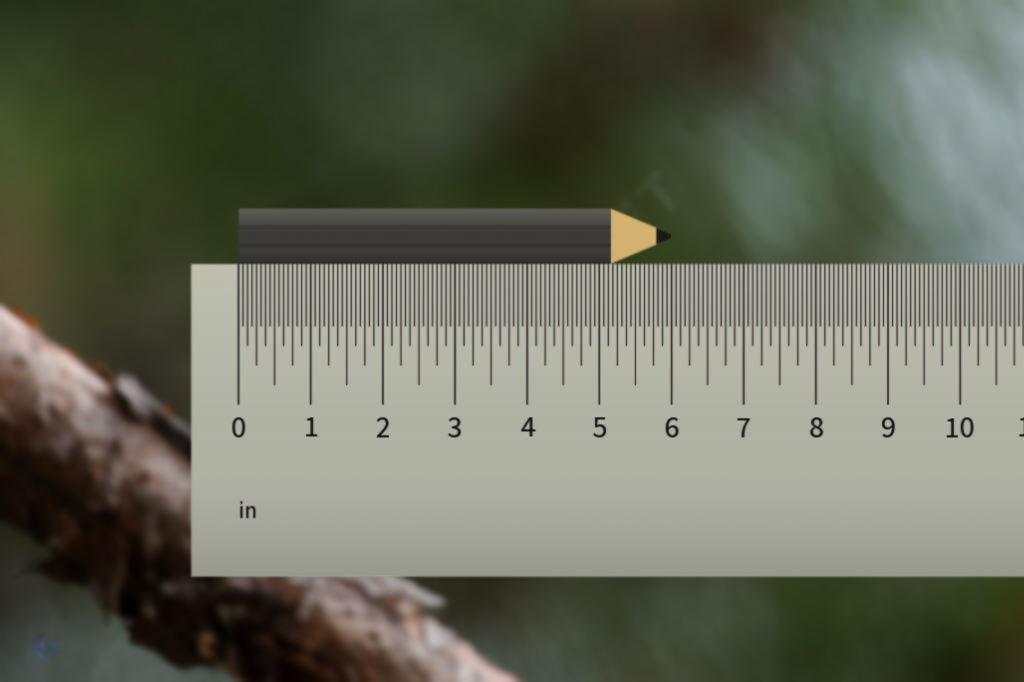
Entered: 6 in
